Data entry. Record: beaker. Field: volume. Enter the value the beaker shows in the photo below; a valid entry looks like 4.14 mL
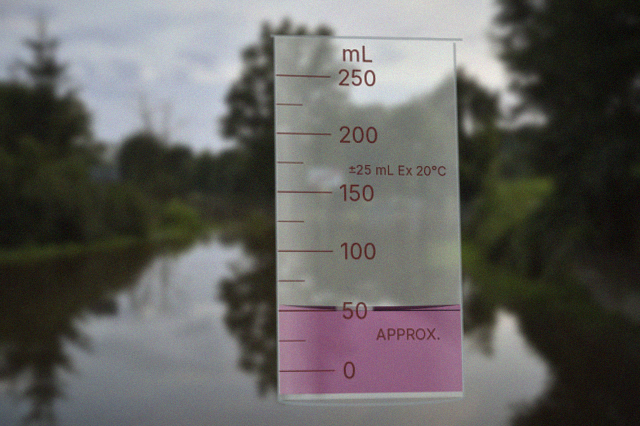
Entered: 50 mL
